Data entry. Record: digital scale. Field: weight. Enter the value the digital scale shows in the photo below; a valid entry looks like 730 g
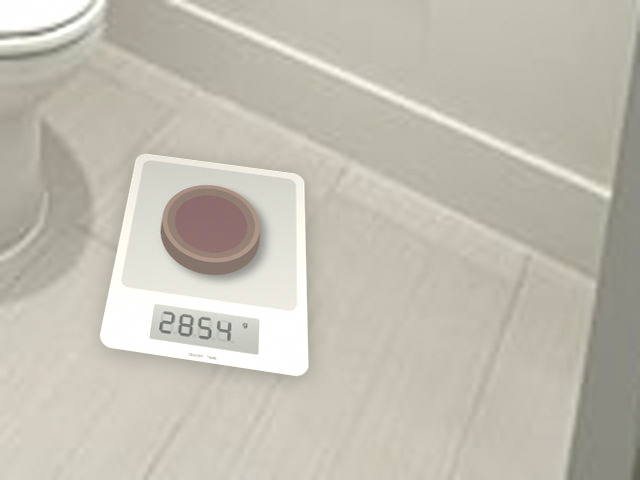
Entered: 2854 g
